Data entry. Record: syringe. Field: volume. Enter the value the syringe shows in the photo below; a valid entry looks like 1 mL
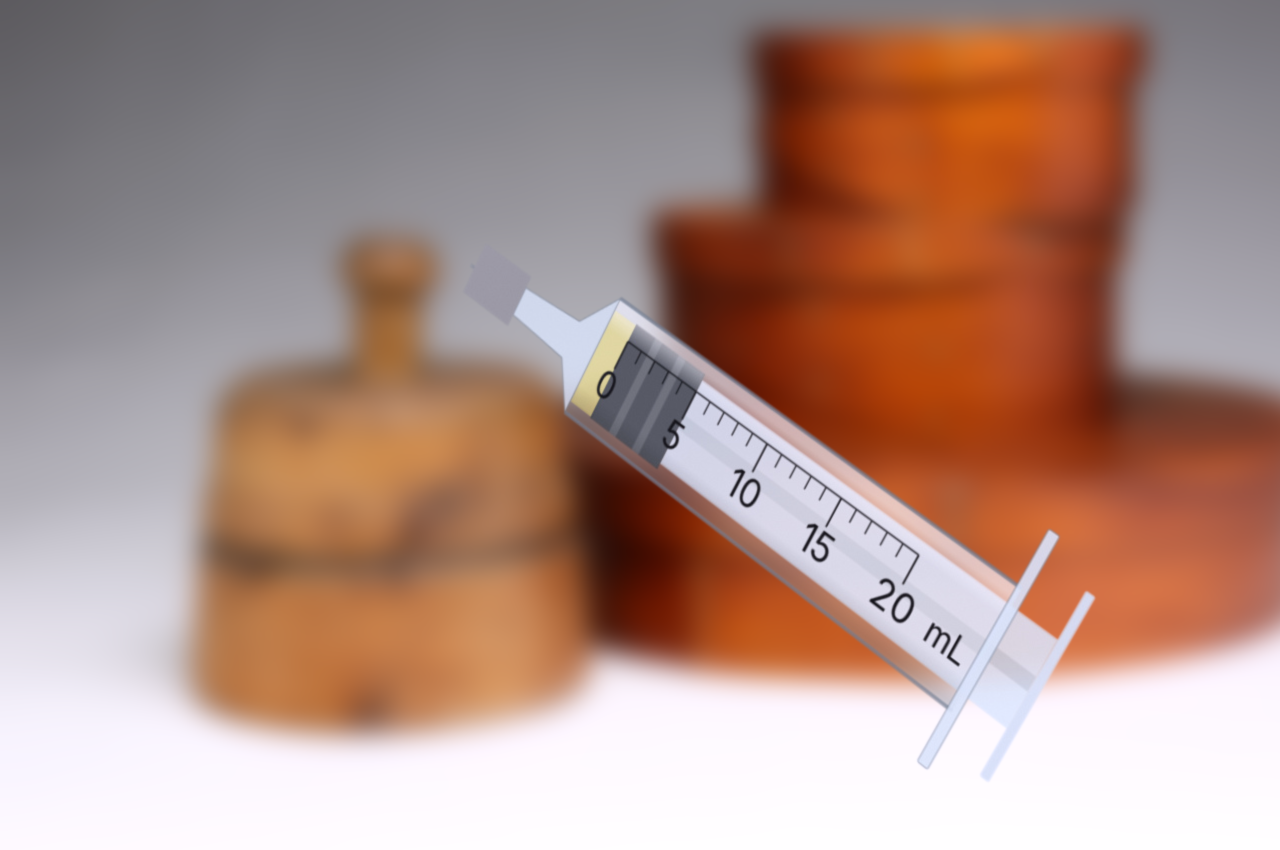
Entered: 0 mL
